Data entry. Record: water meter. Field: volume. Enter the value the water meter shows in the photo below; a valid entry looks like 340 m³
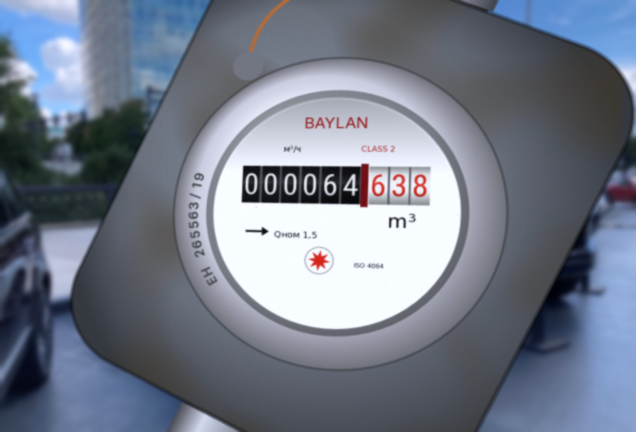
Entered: 64.638 m³
